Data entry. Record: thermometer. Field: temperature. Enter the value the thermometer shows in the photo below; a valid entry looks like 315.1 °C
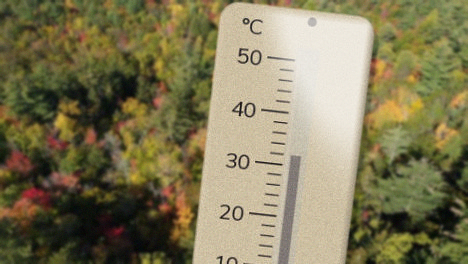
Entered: 32 °C
